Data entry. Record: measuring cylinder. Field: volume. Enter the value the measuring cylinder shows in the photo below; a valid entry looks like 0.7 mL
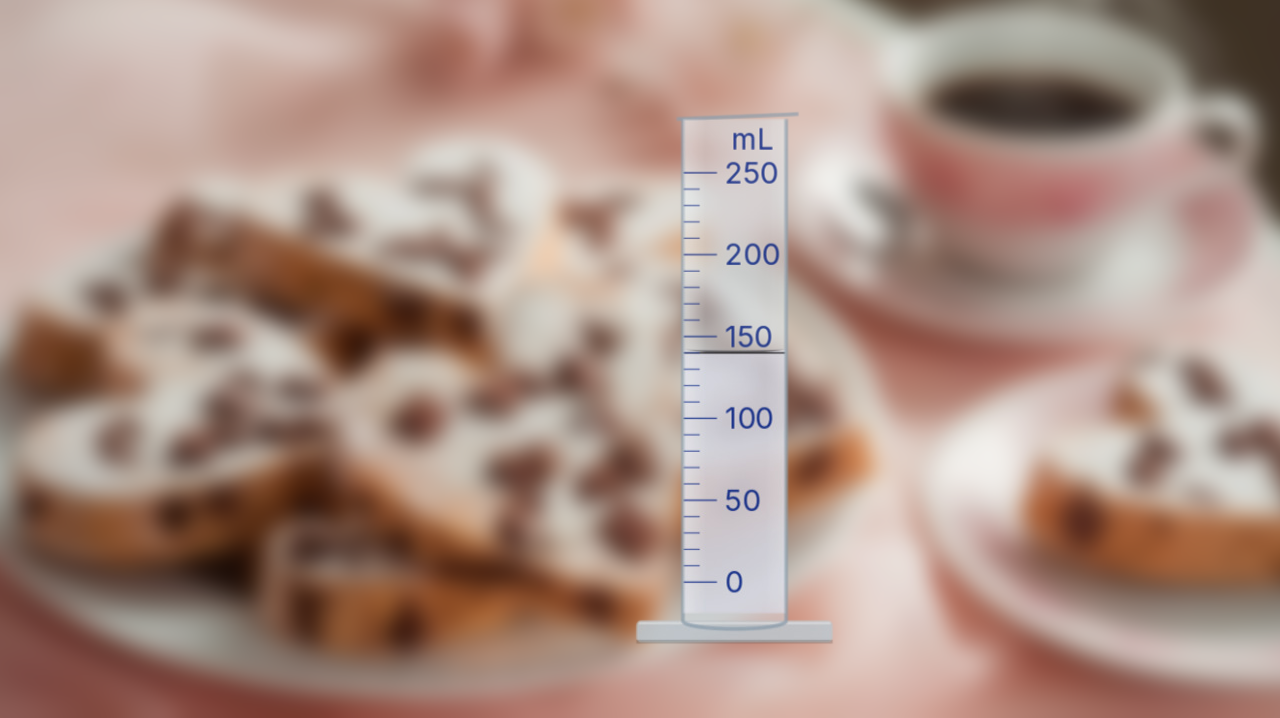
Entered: 140 mL
